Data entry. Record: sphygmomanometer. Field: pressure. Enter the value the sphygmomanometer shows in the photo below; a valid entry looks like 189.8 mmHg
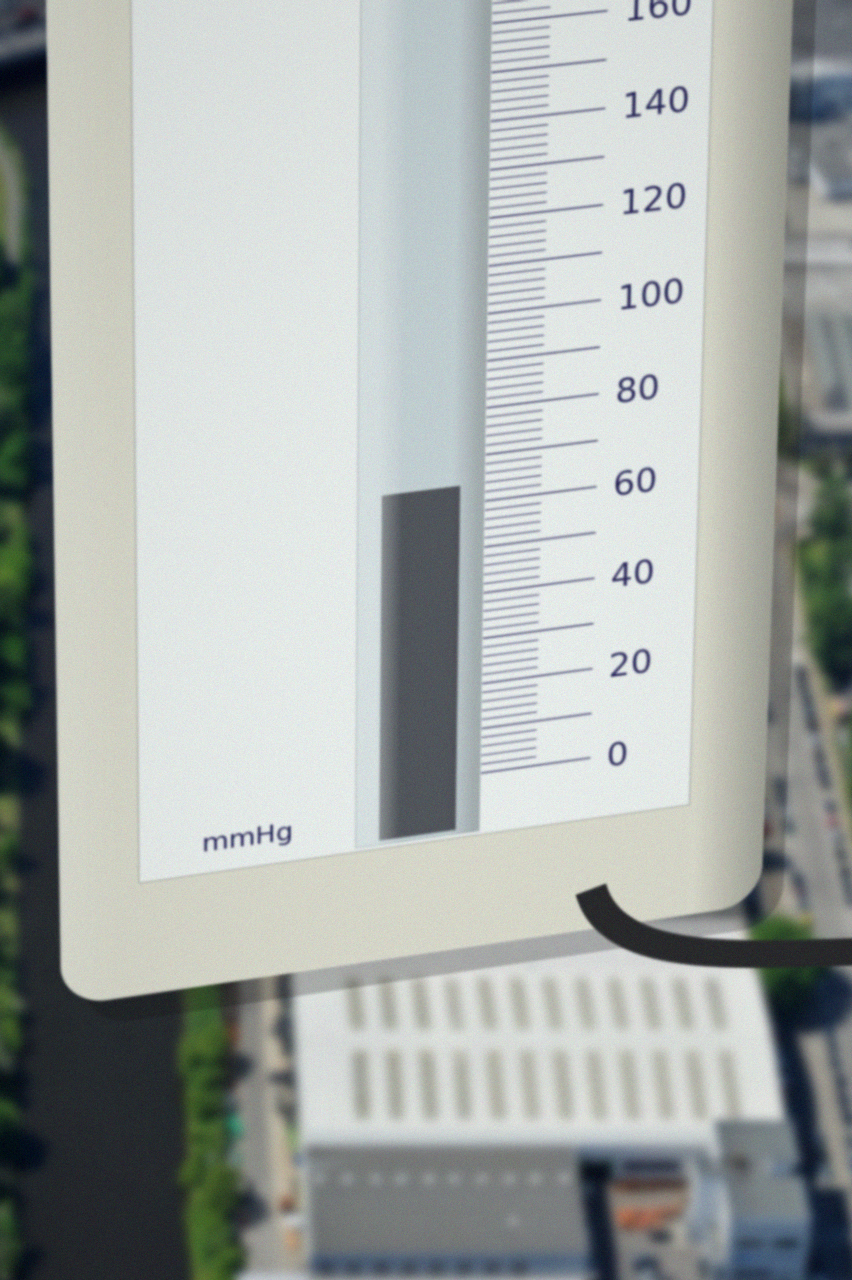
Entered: 64 mmHg
